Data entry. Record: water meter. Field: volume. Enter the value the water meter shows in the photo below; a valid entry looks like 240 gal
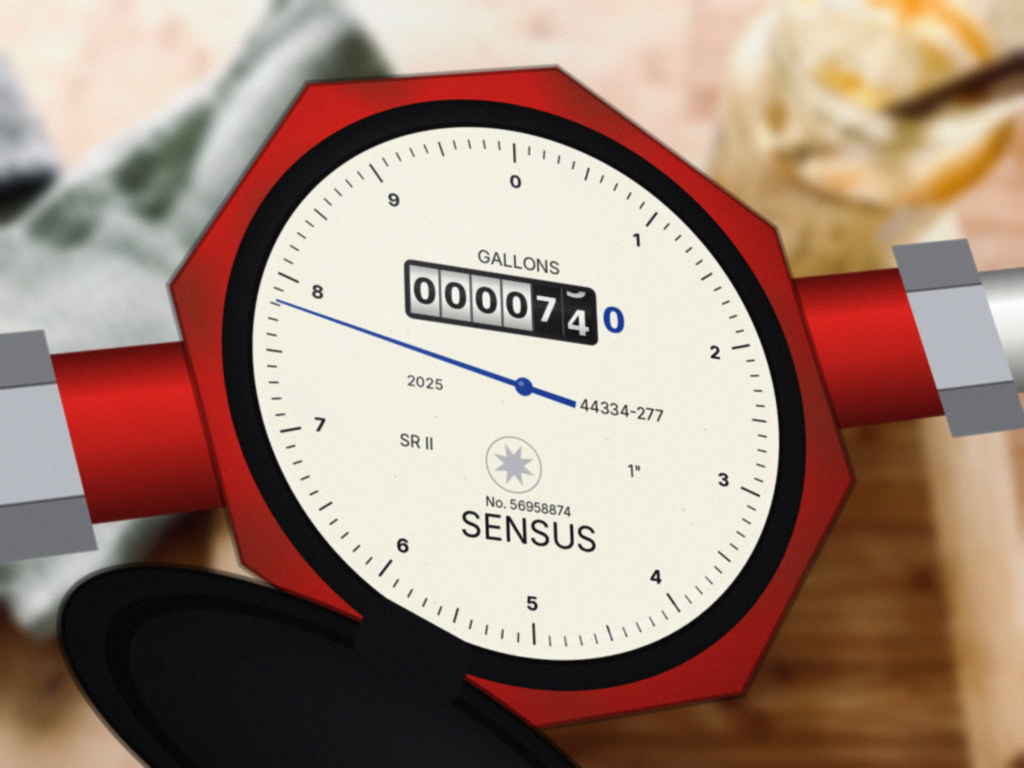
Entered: 737.8 gal
